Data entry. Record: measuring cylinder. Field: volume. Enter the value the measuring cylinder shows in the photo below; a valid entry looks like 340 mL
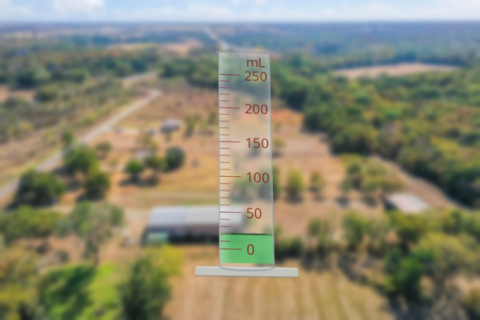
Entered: 20 mL
